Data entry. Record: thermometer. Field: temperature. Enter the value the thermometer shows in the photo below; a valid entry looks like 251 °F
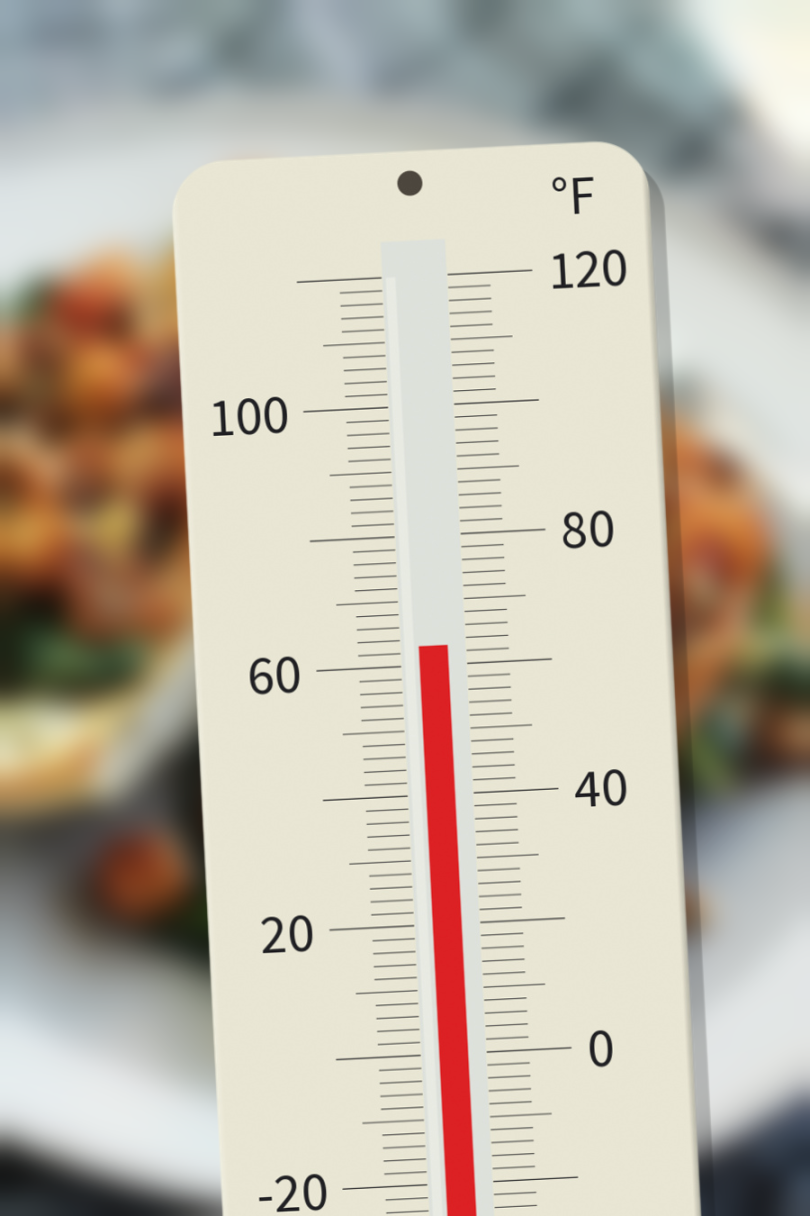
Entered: 63 °F
